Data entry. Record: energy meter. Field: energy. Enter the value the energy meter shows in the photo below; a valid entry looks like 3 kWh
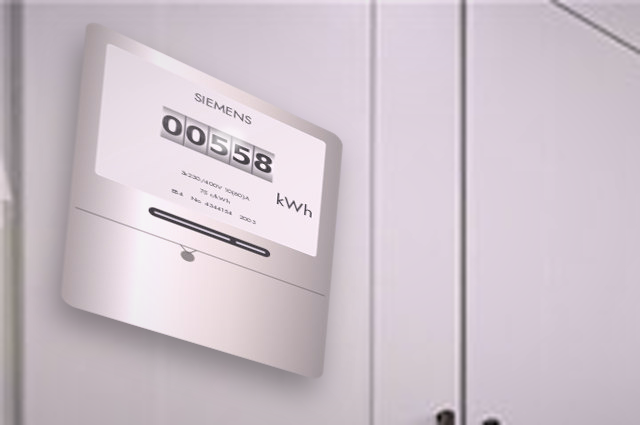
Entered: 558 kWh
